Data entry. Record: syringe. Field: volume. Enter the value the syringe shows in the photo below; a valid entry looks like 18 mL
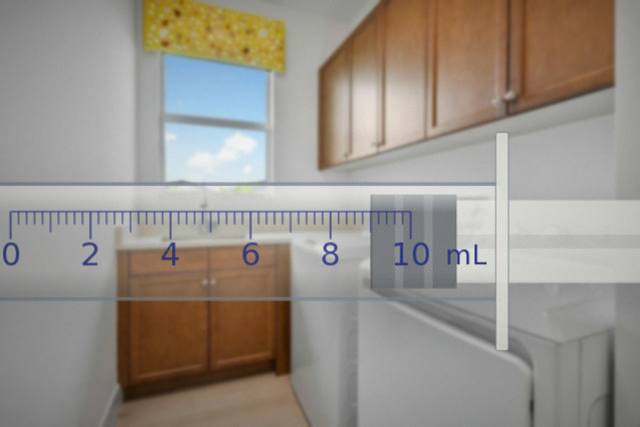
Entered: 9 mL
